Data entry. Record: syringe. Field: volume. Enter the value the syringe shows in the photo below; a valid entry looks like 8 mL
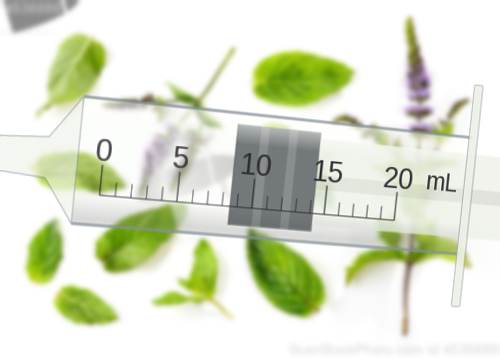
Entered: 8.5 mL
